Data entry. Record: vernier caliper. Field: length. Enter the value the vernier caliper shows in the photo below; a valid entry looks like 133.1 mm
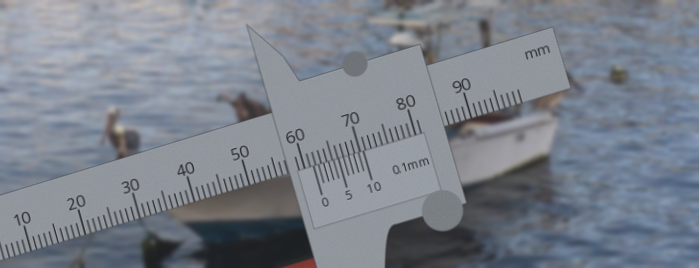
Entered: 61.6 mm
